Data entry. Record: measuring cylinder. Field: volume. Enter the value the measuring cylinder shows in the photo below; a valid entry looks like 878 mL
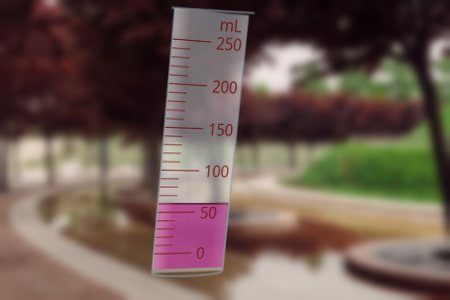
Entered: 60 mL
